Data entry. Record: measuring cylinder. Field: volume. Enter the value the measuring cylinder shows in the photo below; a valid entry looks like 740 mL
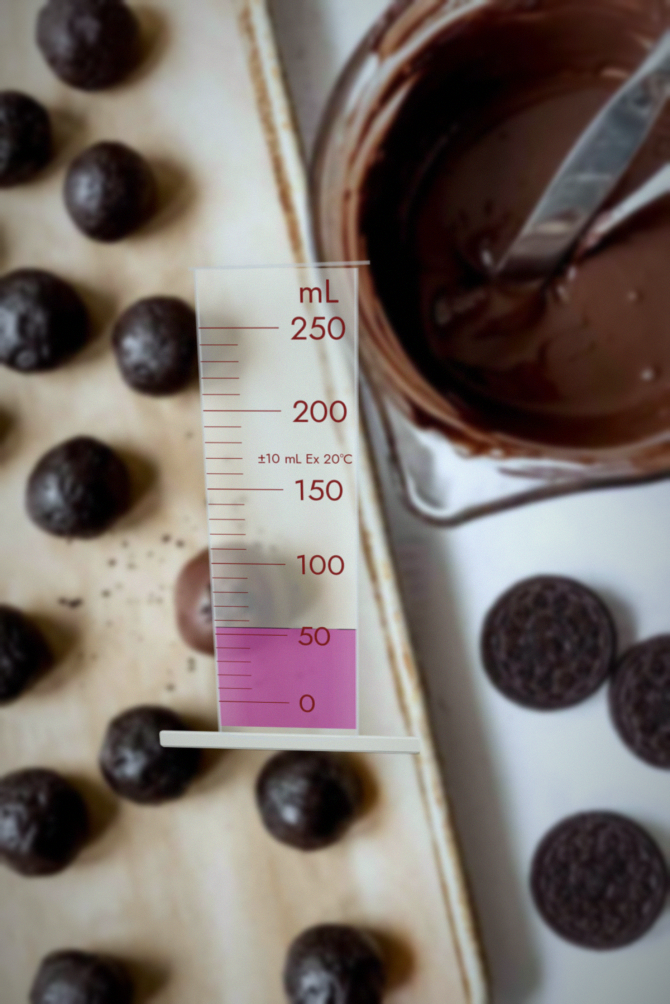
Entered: 55 mL
